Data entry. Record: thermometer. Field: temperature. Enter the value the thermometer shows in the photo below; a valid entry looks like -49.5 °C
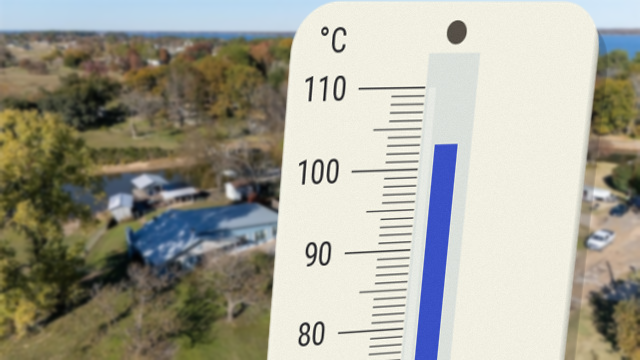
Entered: 103 °C
